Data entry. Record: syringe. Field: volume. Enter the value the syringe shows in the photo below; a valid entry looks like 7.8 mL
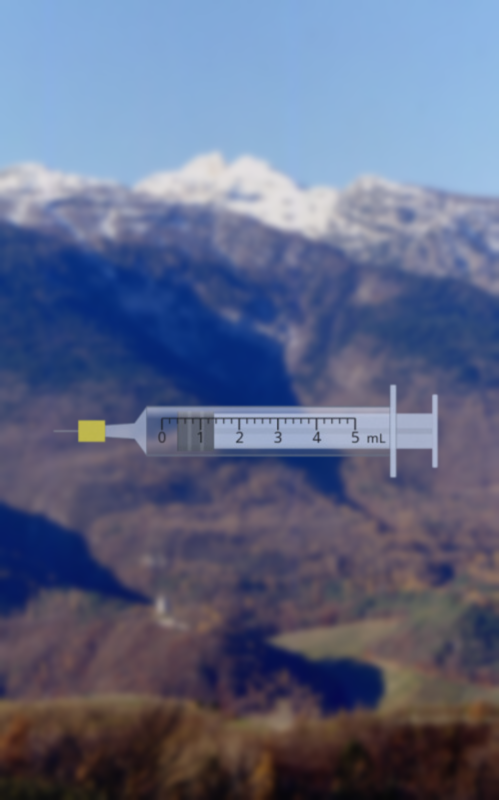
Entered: 0.4 mL
